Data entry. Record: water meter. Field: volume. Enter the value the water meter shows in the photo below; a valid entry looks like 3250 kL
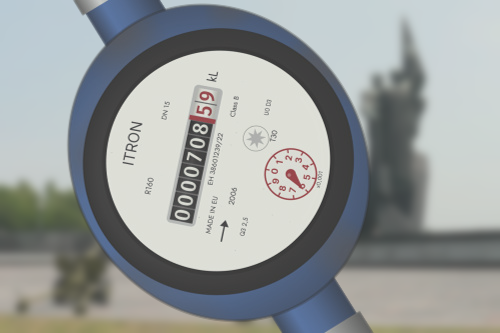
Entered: 708.596 kL
